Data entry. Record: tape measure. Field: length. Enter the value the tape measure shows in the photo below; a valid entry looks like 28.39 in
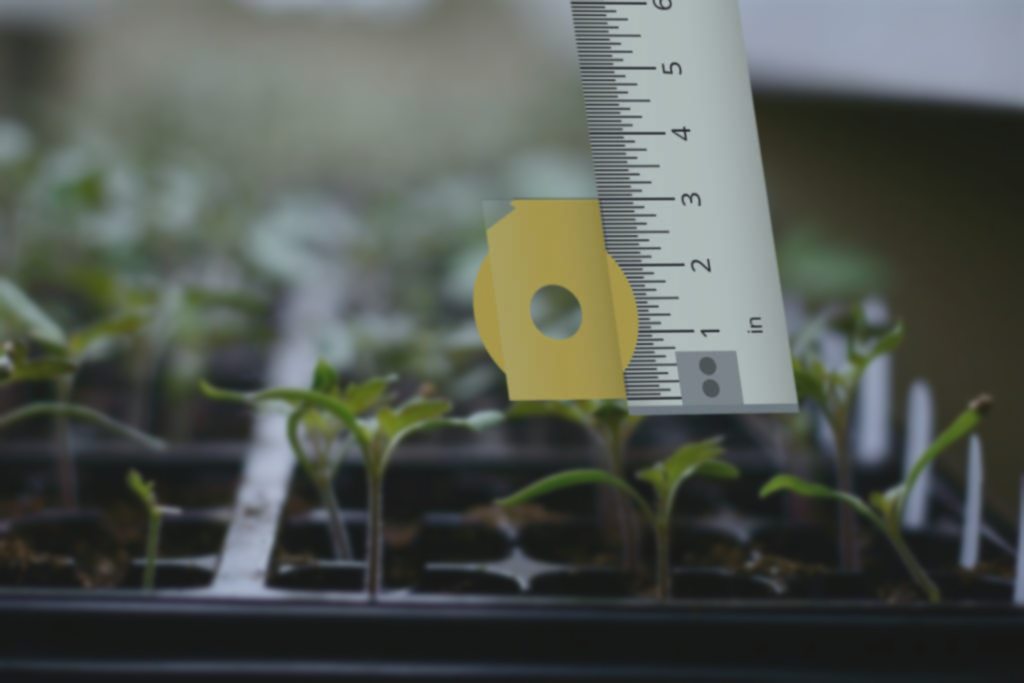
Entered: 3 in
